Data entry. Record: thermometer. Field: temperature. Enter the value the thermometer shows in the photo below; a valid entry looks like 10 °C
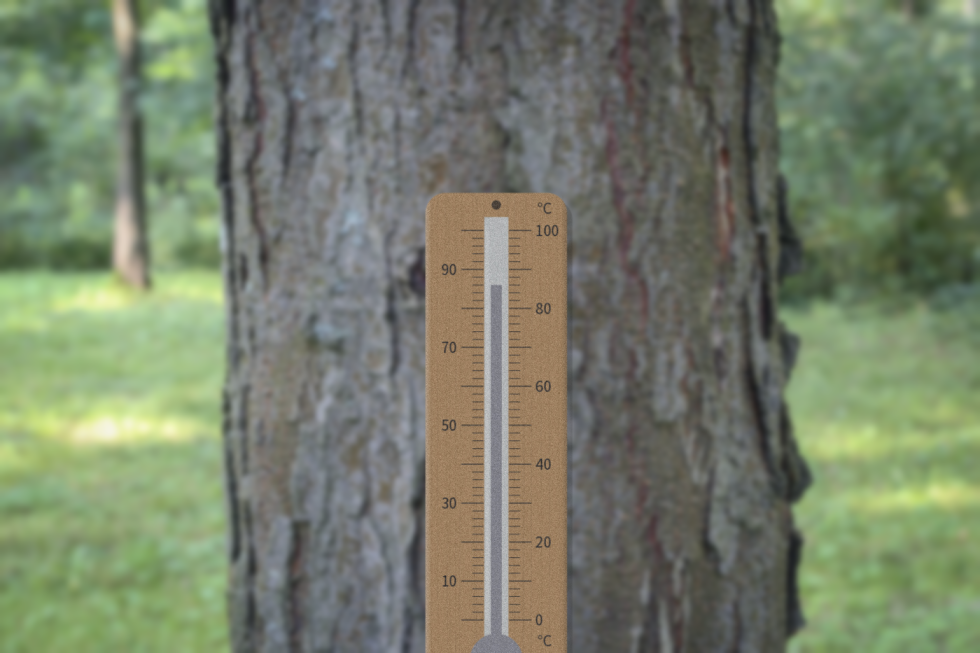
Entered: 86 °C
